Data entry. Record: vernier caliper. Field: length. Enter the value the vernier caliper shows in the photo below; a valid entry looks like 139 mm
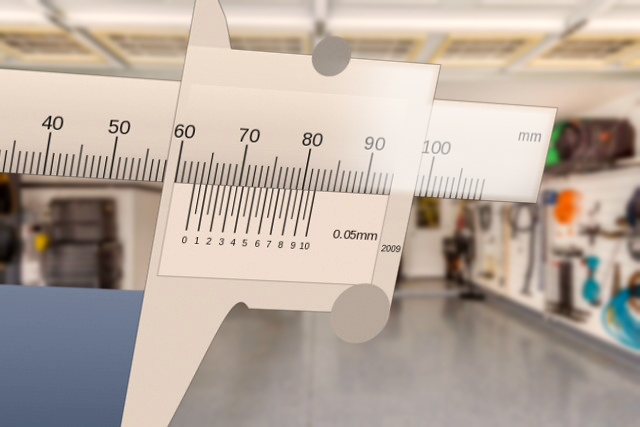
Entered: 63.0 mm
